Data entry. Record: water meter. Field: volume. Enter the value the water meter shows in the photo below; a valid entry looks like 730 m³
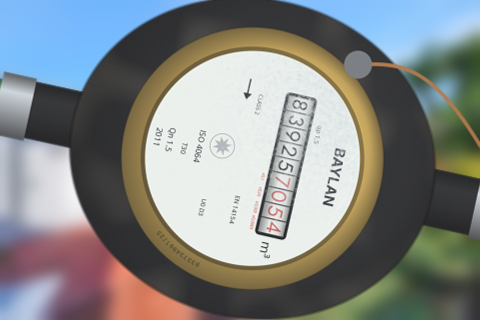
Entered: 83925.7054 m³
